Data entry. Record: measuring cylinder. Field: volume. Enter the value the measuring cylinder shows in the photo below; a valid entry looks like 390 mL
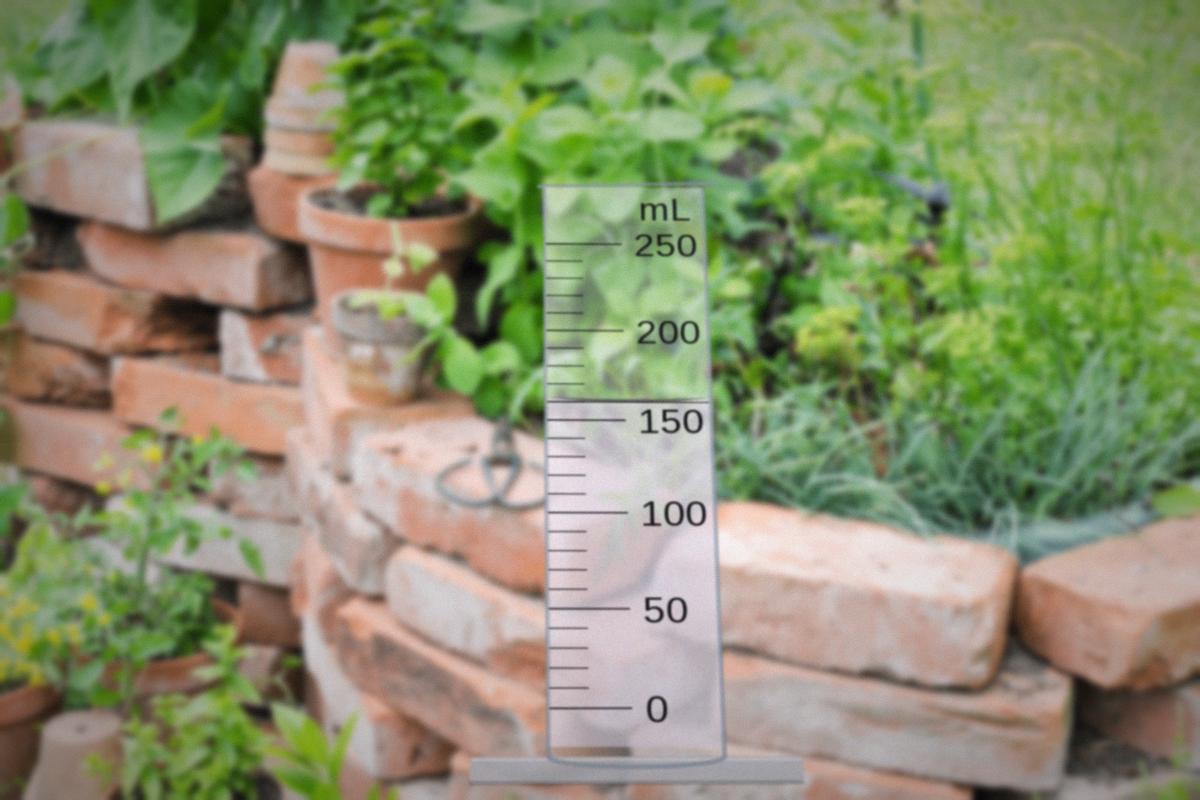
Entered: 160 mL
